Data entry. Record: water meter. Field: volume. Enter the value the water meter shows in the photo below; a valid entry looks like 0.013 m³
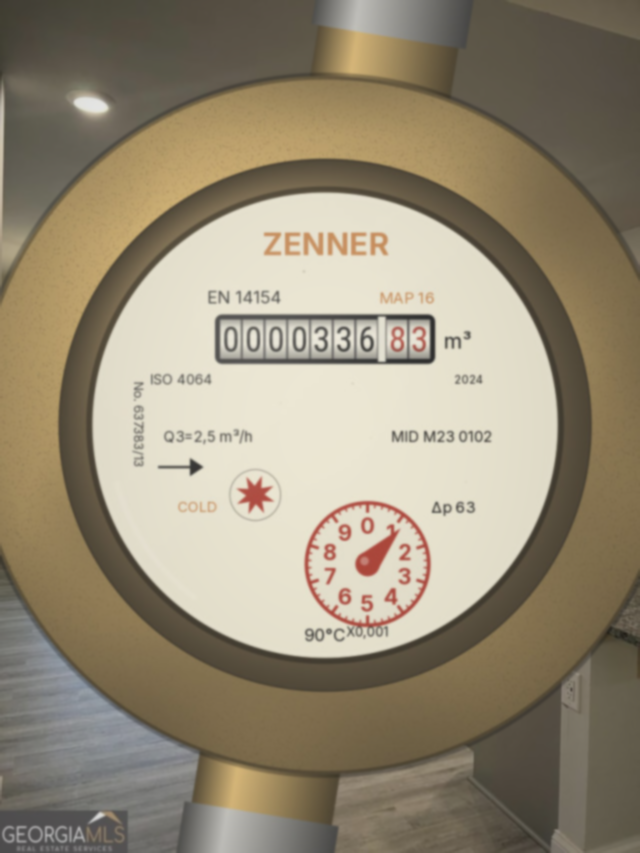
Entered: 336.831 m³
